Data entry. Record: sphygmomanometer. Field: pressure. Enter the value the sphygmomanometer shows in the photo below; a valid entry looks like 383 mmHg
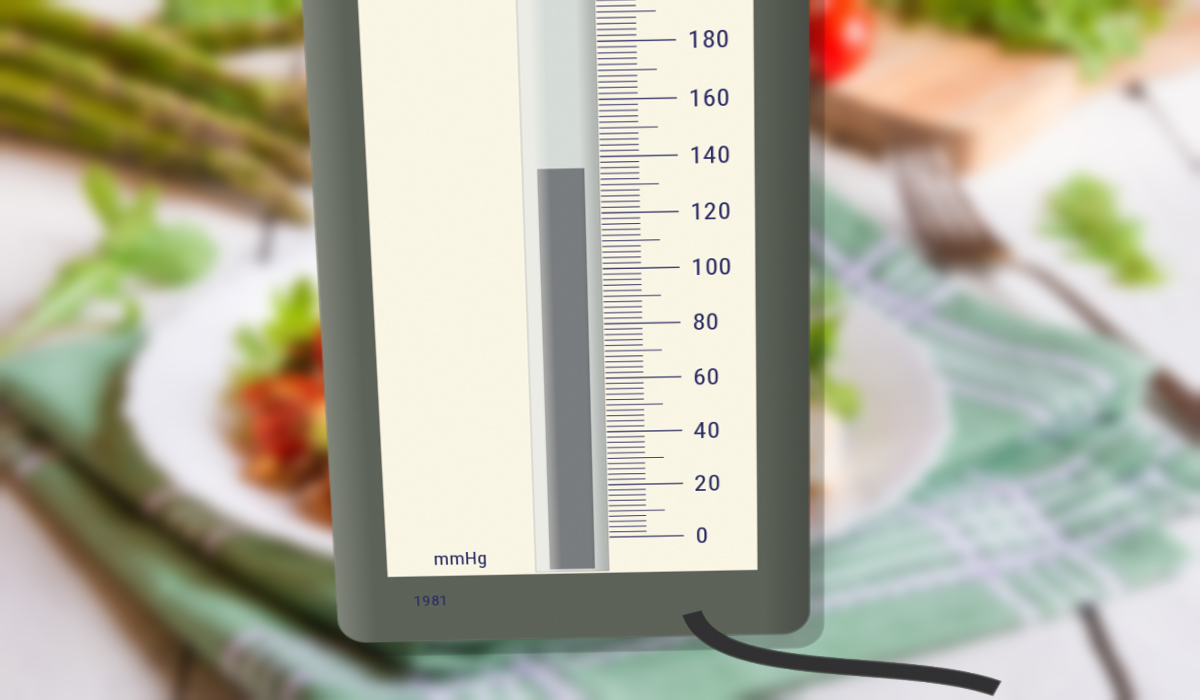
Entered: 136 mmHg
